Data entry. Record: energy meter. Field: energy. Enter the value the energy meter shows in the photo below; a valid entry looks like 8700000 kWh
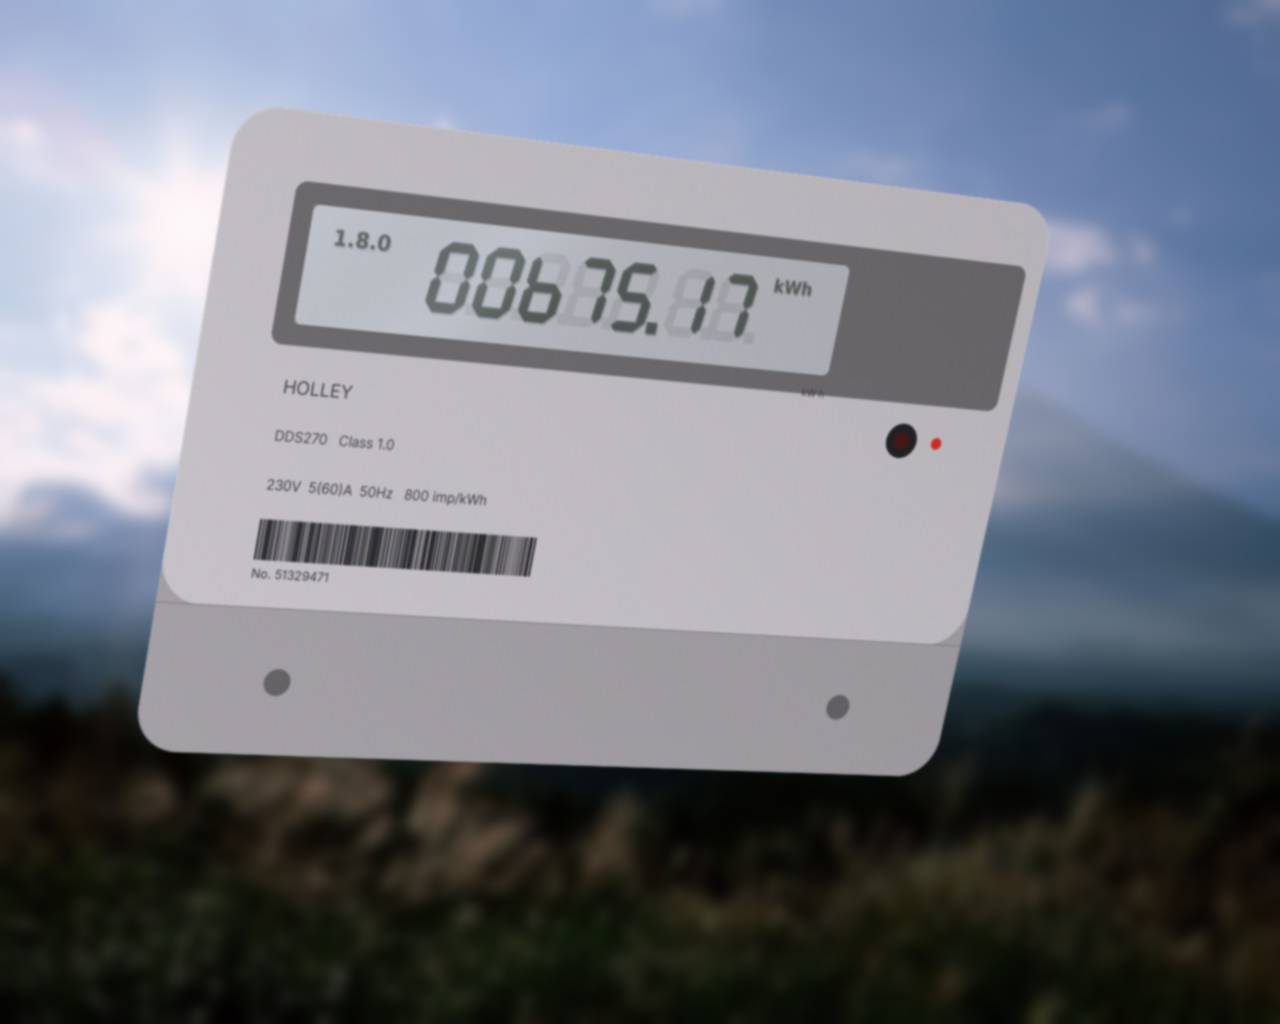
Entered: 675.17 kWh
